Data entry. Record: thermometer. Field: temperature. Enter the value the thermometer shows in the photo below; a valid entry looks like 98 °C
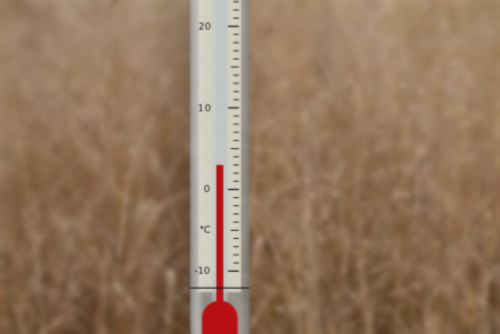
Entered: 3 °C
